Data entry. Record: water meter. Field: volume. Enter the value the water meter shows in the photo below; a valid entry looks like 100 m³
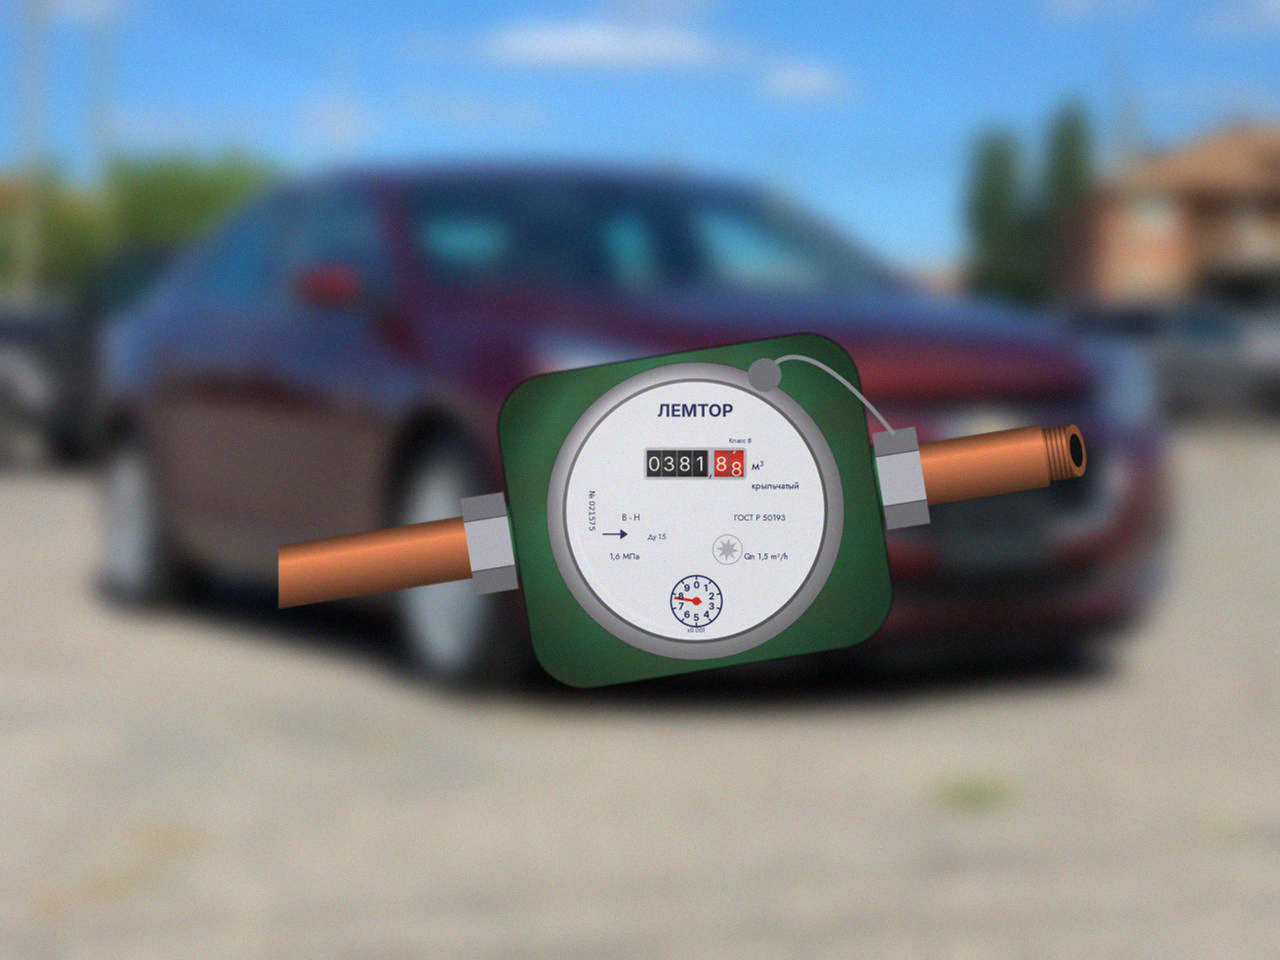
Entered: 381.877 m³
